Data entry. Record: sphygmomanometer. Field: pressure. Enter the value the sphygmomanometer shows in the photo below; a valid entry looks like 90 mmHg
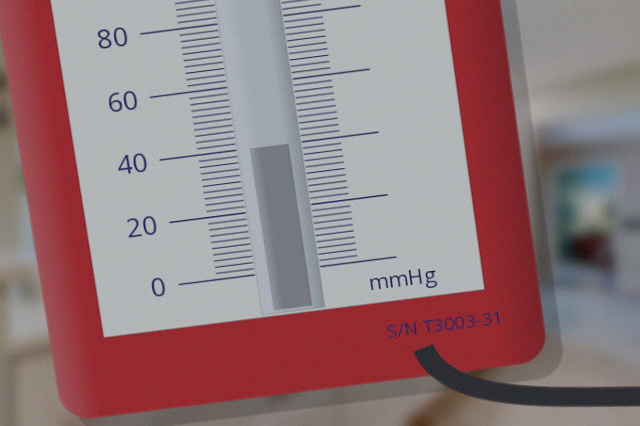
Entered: 40 mmHg
